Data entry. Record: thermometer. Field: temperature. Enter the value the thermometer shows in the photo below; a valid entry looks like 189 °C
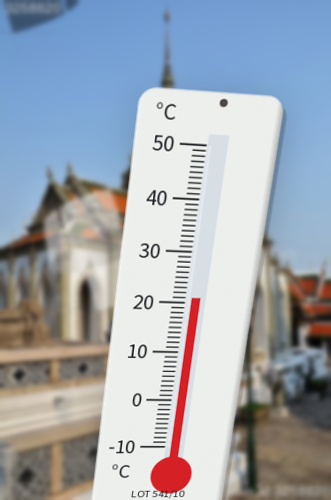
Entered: 21 °C
